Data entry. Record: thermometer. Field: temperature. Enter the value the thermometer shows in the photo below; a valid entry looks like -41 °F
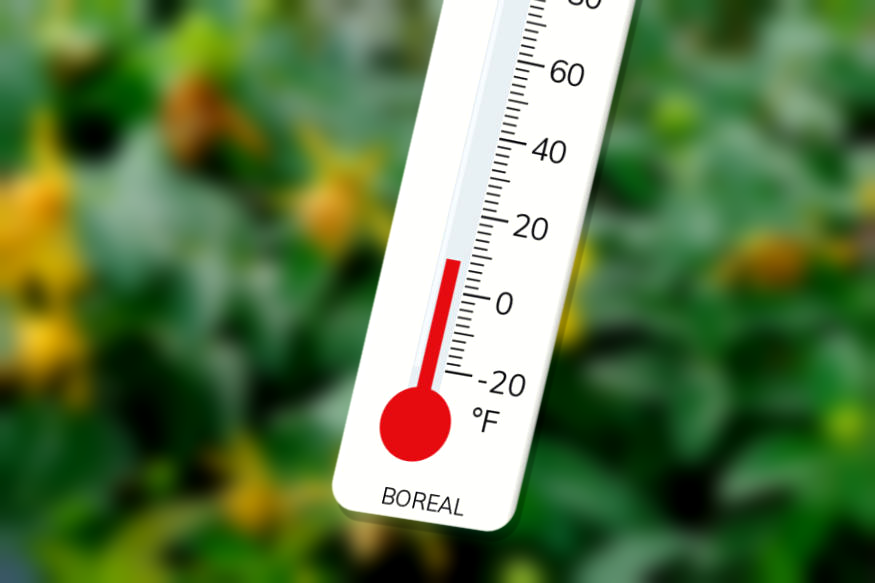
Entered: 8 °F
